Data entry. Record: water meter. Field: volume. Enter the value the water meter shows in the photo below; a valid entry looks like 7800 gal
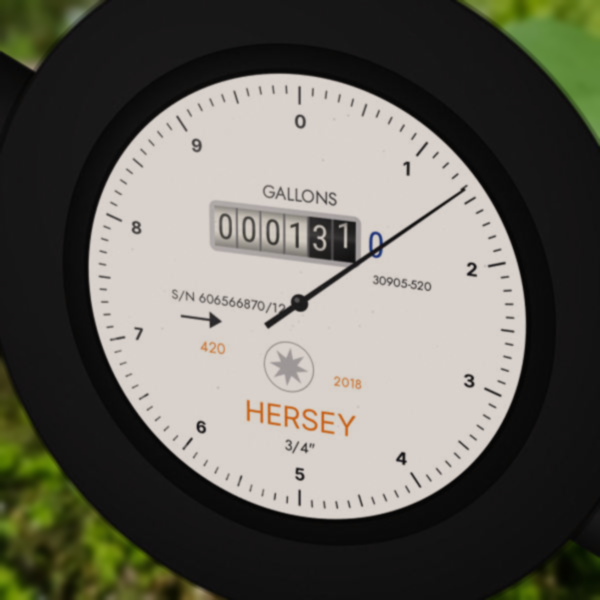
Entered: 1311.4 gal
